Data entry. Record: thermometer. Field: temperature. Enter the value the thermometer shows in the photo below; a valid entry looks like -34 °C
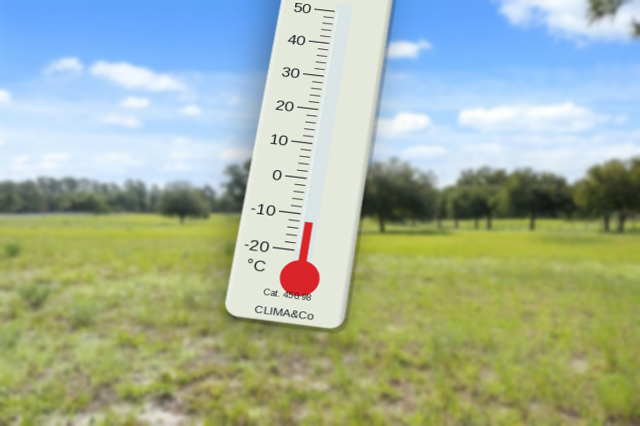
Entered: -12 °C
